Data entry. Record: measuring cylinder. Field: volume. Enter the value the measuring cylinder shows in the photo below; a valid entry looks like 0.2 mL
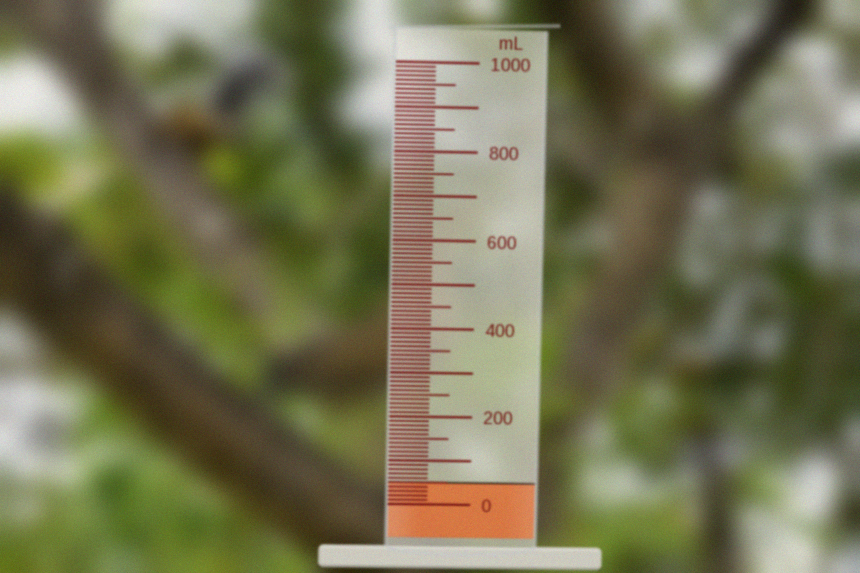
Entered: 50 mL
